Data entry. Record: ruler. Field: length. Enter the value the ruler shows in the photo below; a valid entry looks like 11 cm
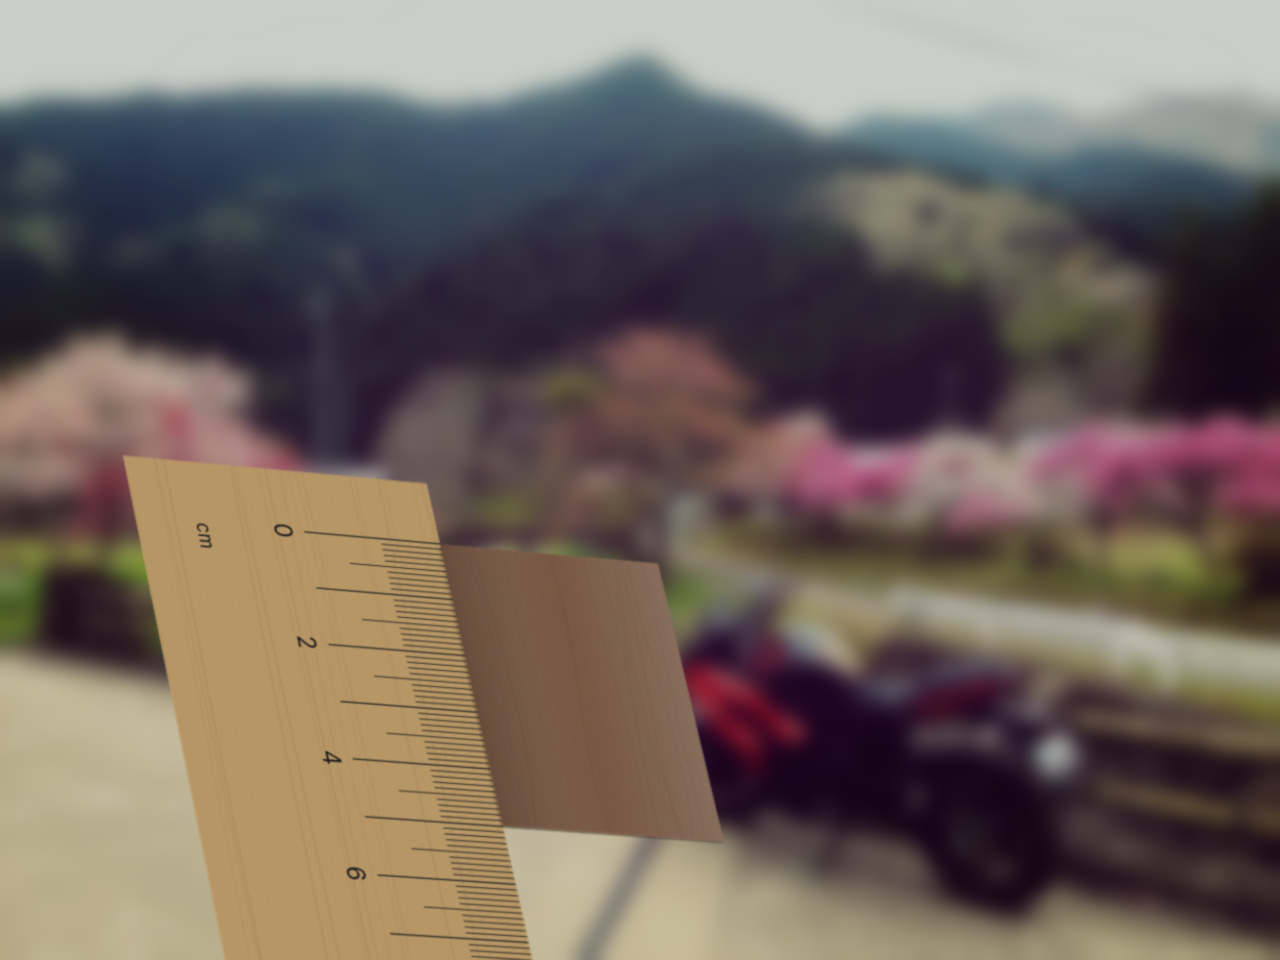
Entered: 5 cm
